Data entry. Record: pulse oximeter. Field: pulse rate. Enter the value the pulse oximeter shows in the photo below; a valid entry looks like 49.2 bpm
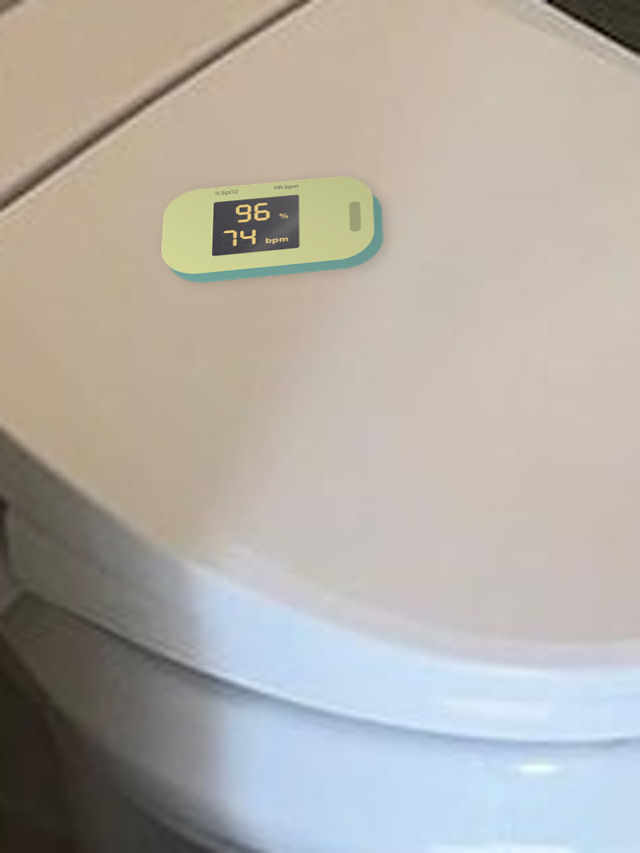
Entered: 74 bpm
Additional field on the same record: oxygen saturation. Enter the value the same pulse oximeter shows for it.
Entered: 96 %
